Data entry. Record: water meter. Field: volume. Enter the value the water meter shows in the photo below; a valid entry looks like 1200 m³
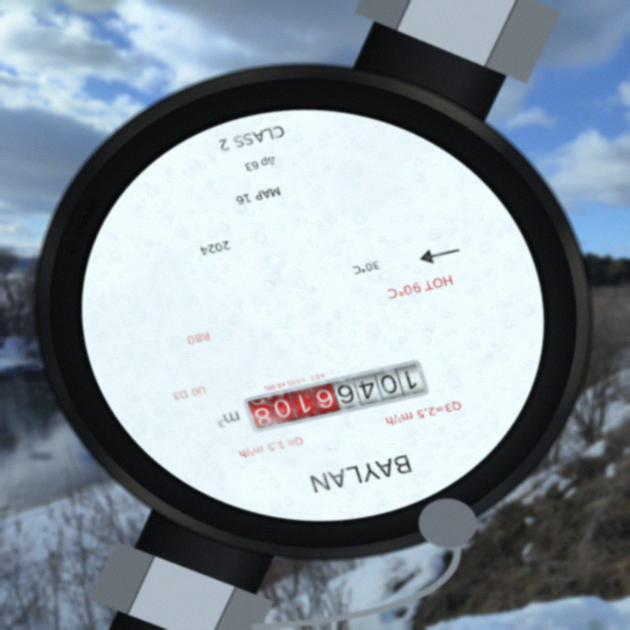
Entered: 1046.6108 m³
